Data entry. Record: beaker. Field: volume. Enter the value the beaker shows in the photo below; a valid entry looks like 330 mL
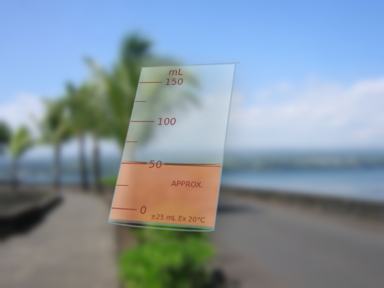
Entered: 50 mL
